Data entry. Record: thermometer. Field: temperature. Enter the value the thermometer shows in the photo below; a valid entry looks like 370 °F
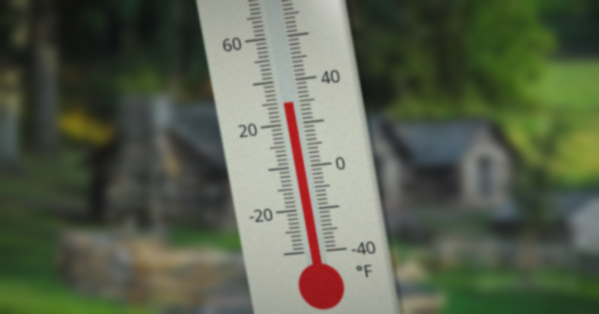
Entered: 30 °F
